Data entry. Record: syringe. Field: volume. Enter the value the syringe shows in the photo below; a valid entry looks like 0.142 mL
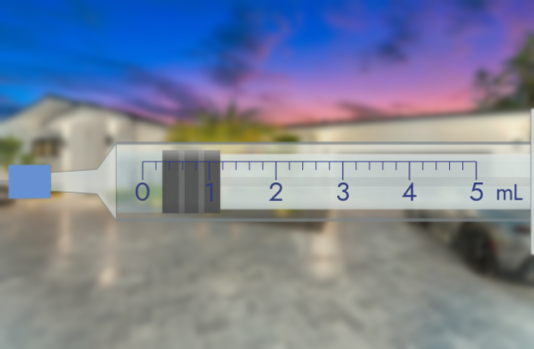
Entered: 0.3 mL
